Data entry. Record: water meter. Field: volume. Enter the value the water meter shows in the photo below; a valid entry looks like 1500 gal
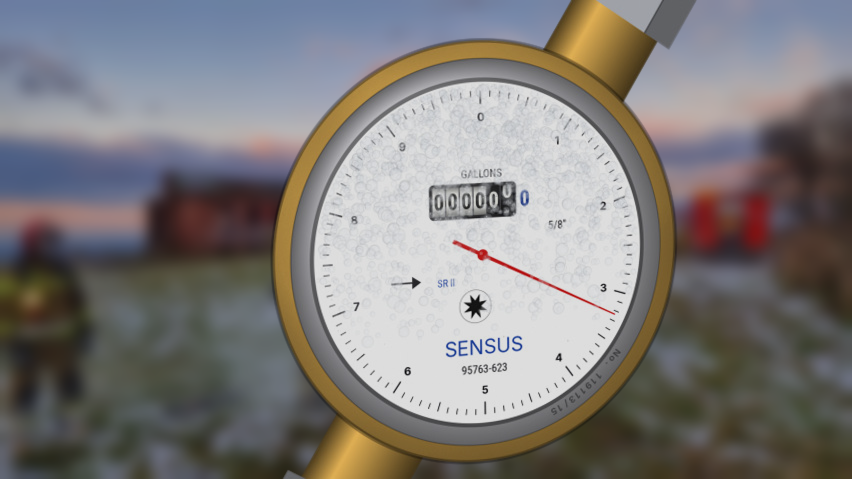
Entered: 3.2 gal
